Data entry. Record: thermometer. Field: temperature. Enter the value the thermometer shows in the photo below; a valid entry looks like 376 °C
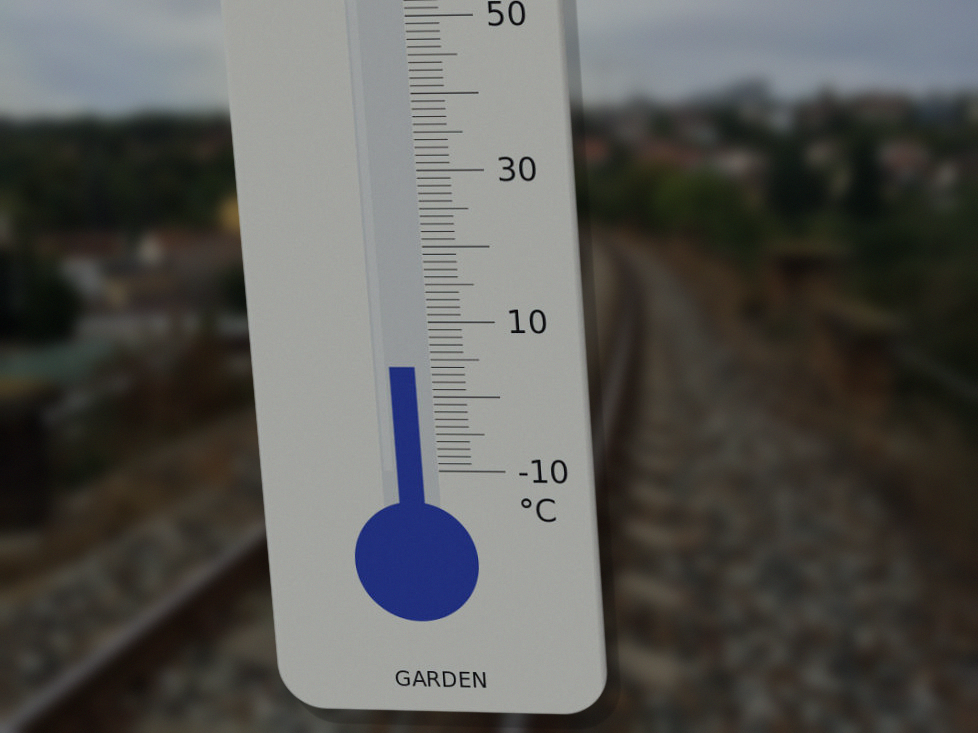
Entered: 4 °C
